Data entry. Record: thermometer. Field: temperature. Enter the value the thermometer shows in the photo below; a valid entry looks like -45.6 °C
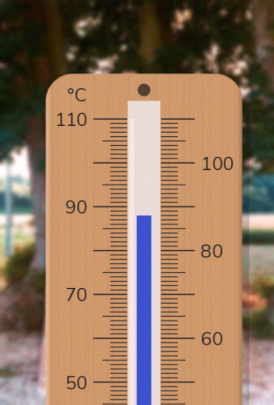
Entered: 88 °C
